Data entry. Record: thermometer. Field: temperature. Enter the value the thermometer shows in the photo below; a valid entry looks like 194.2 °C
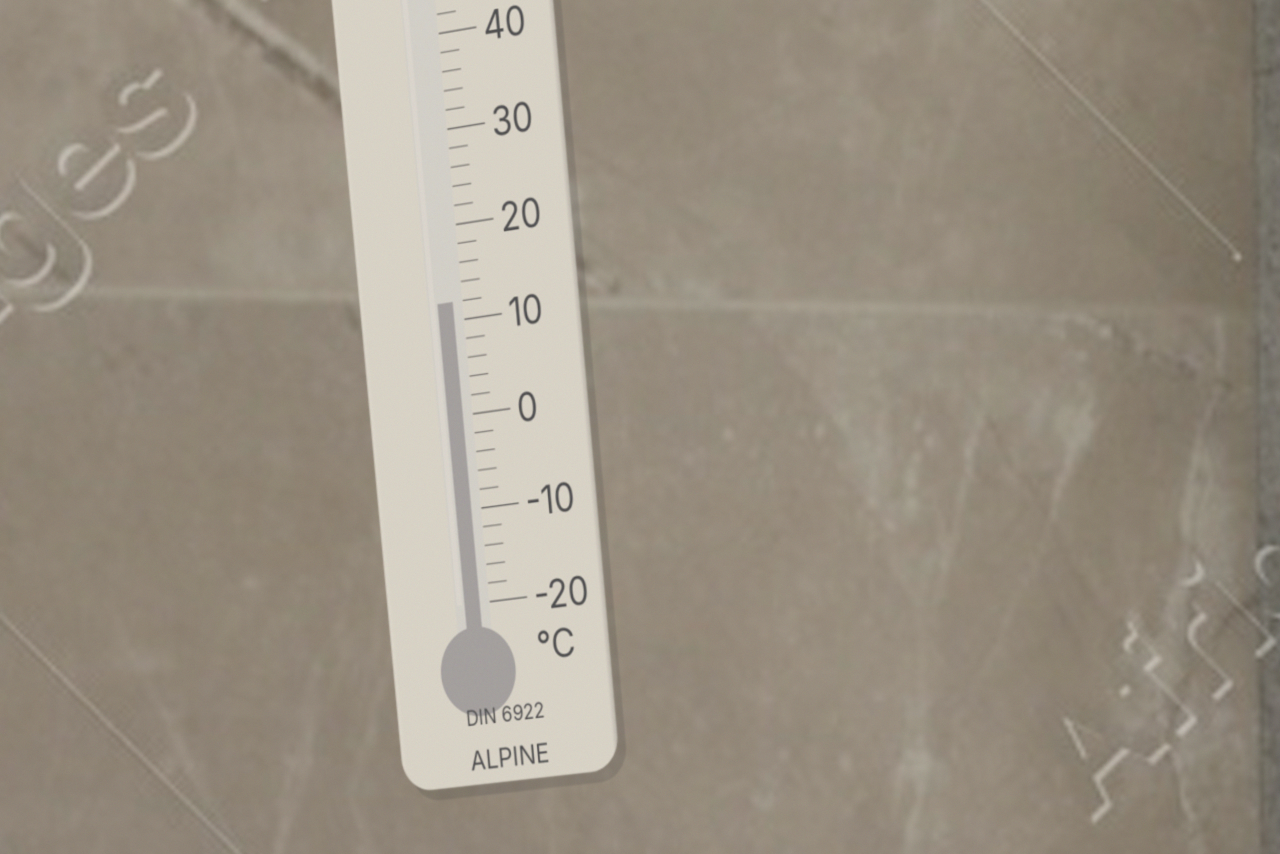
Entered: 12 °C
